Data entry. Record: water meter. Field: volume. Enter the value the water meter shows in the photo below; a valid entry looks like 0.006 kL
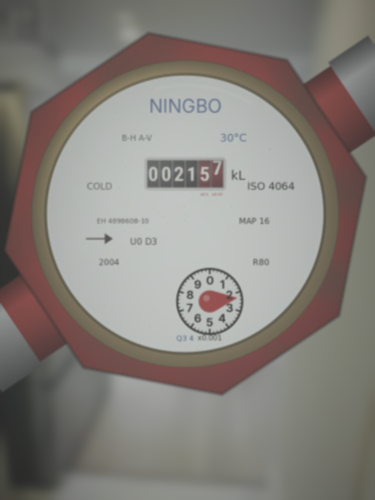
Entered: 21.572 kL
